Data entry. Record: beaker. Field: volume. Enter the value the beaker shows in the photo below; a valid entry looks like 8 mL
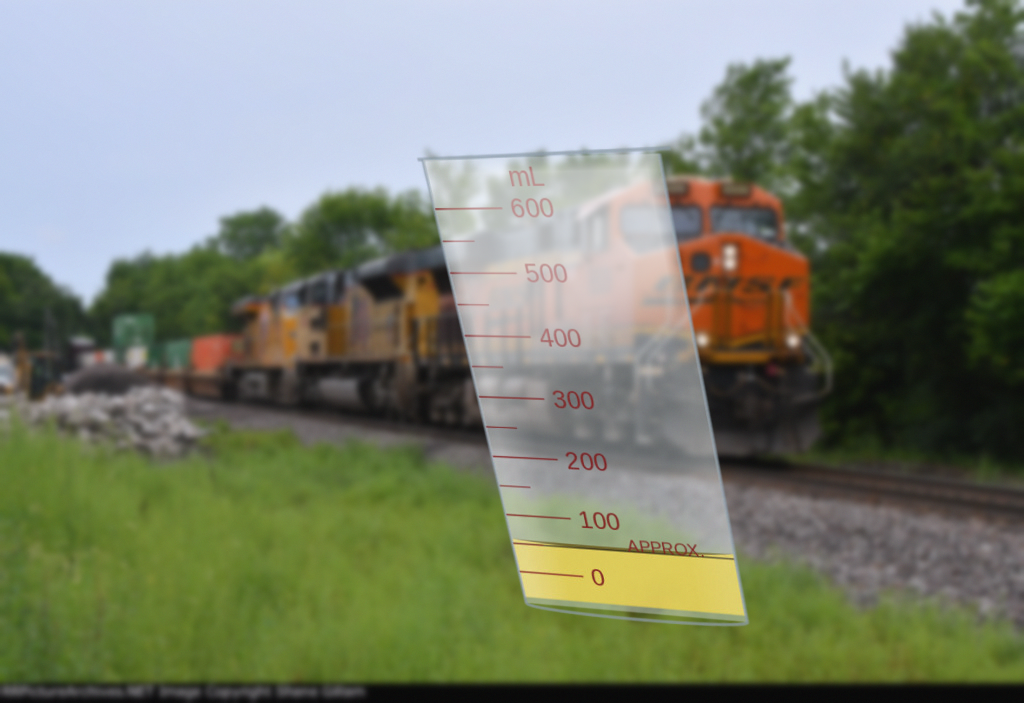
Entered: 50 mL
